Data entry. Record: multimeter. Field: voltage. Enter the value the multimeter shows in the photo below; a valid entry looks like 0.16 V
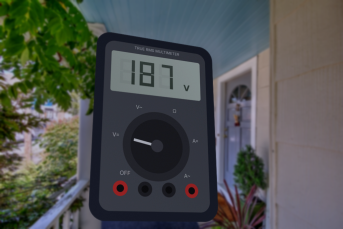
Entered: 187 V
